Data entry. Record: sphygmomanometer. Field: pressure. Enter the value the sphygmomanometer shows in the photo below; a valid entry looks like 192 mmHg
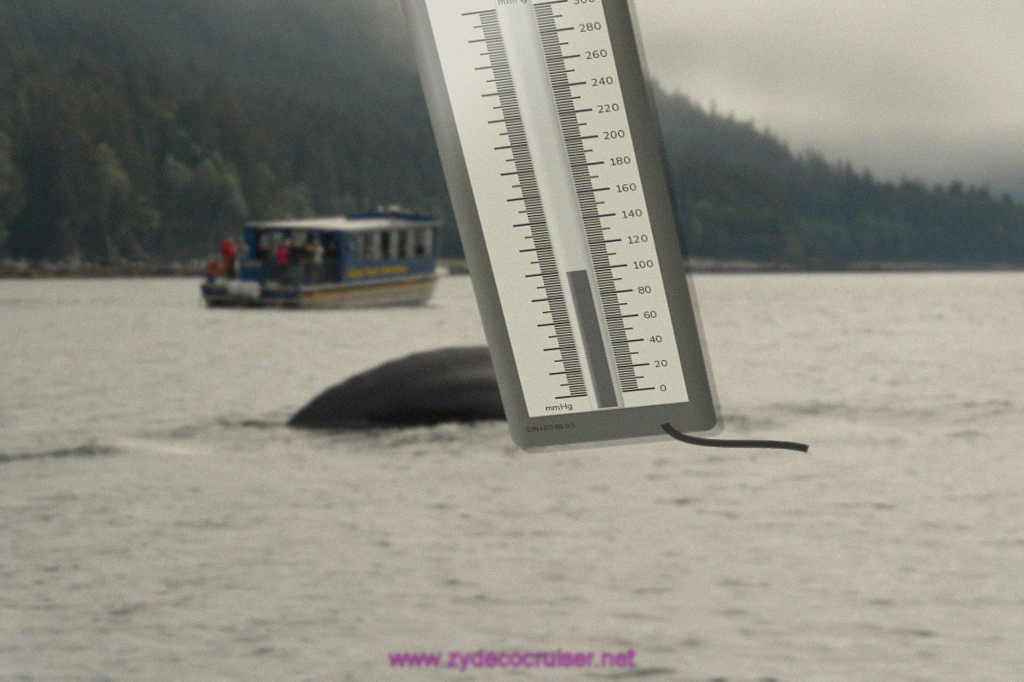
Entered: 100 mmHg
